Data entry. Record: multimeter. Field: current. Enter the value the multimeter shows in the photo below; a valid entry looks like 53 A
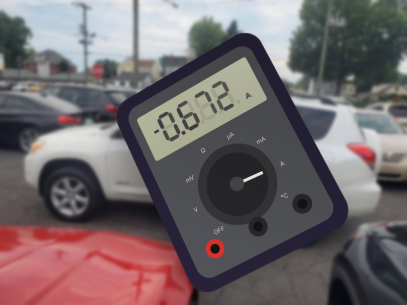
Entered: -0.672 A
